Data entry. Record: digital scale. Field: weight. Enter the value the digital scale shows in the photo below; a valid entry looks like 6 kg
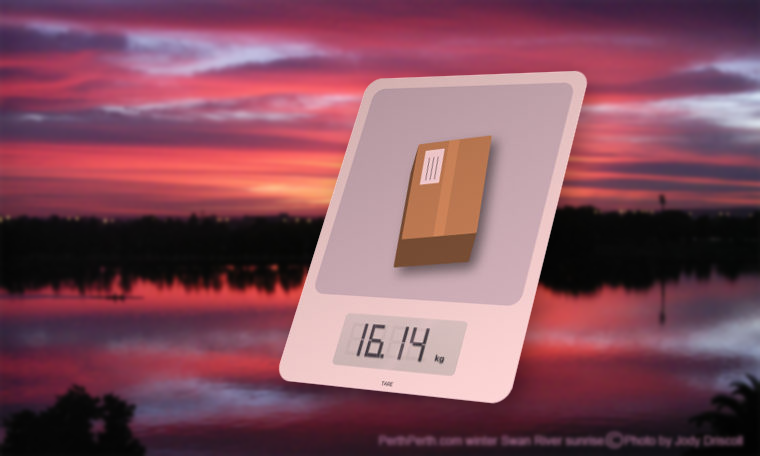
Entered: 16.14 kg
